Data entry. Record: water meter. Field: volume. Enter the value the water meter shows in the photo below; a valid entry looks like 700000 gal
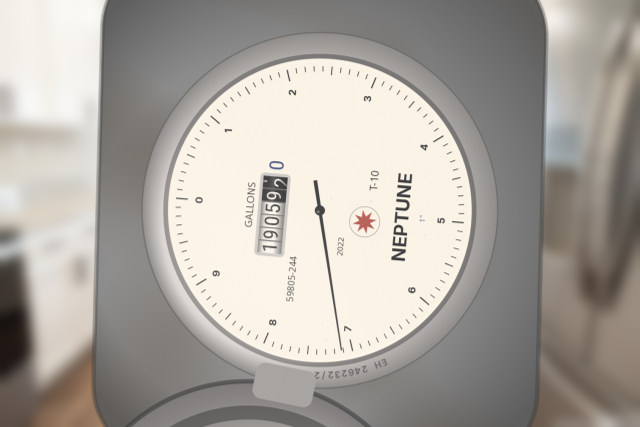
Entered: 1905917.1 gal
